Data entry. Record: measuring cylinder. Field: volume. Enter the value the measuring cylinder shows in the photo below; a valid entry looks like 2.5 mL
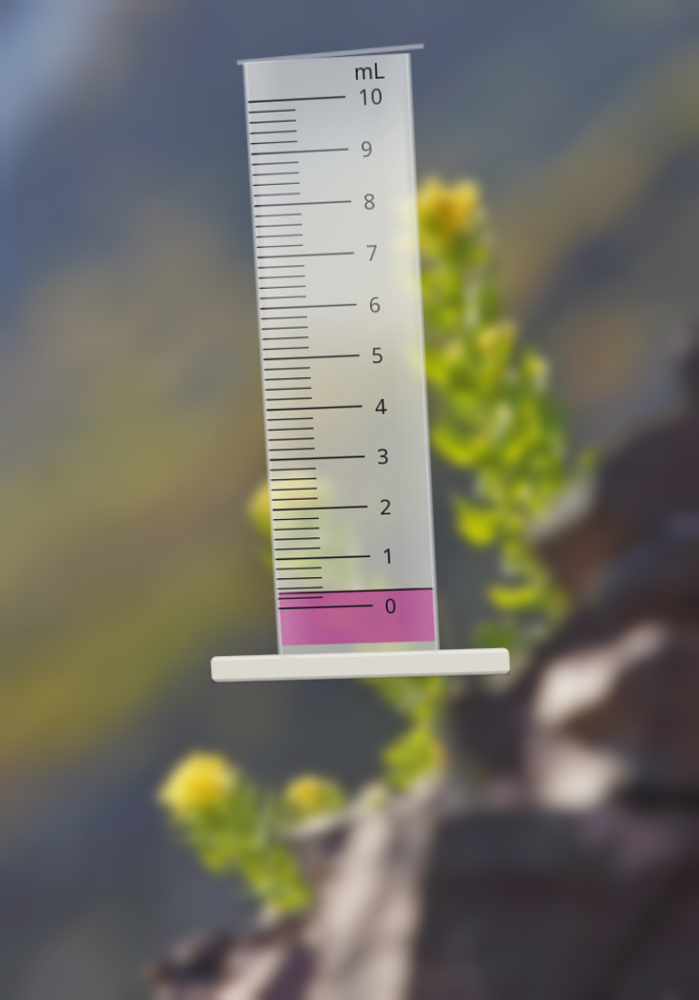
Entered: 0.3 mL
